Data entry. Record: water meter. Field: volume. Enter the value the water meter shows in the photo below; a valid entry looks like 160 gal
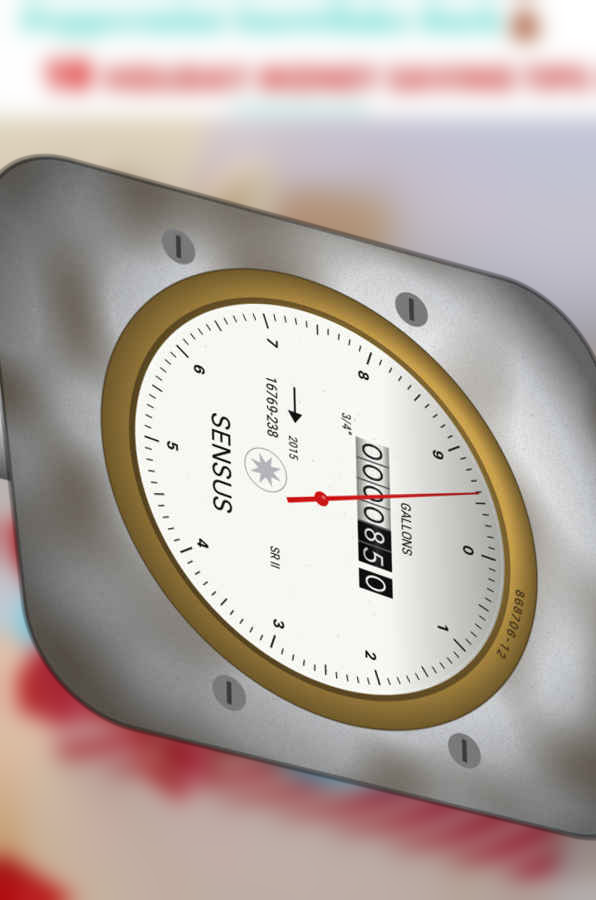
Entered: 849.4 gal
